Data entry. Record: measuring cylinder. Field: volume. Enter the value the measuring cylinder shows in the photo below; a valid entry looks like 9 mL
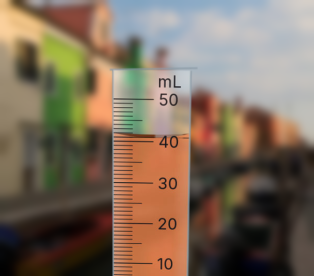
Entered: 41 mL
